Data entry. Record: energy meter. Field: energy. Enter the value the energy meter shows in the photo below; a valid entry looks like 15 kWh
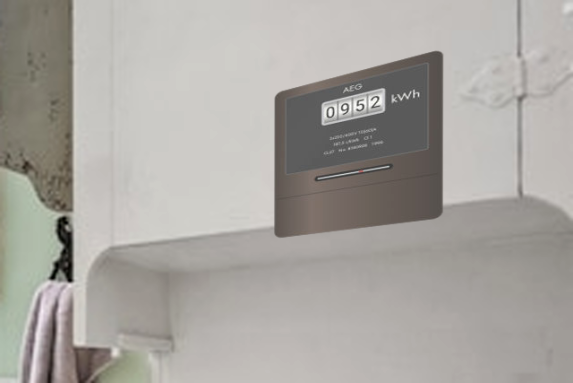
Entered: 952 kWh
